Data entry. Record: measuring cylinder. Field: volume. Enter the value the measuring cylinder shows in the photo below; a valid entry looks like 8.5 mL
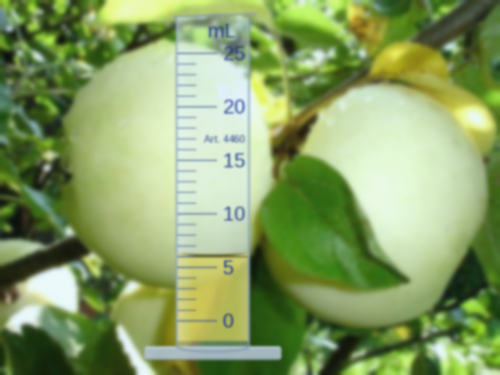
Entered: 6 mL
